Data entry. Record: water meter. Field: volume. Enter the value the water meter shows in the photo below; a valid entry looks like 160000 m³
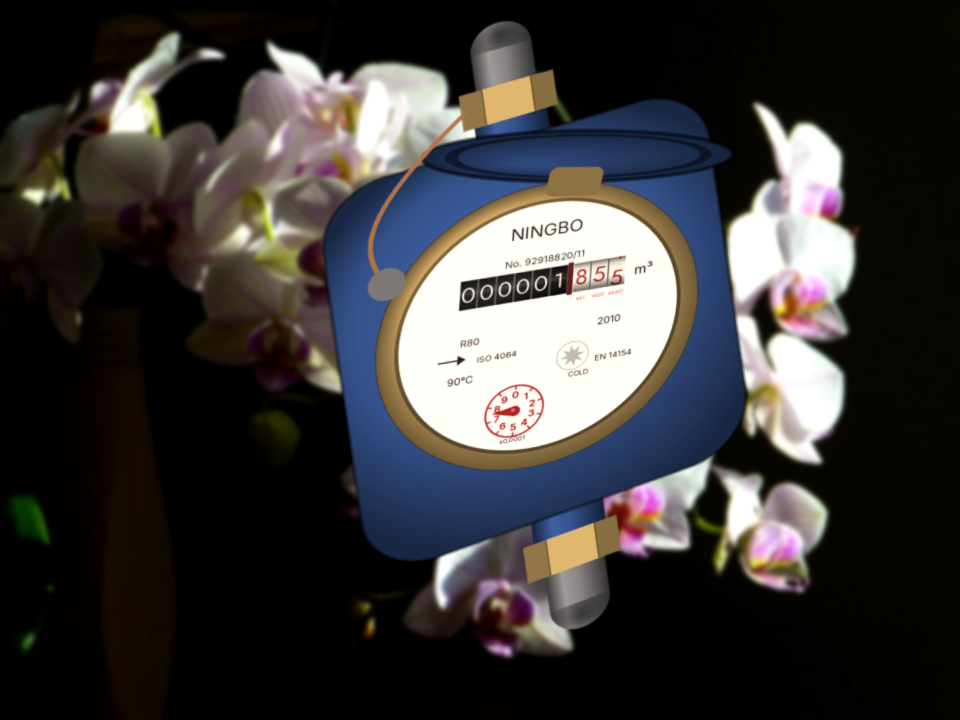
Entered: 1.8547 m³
